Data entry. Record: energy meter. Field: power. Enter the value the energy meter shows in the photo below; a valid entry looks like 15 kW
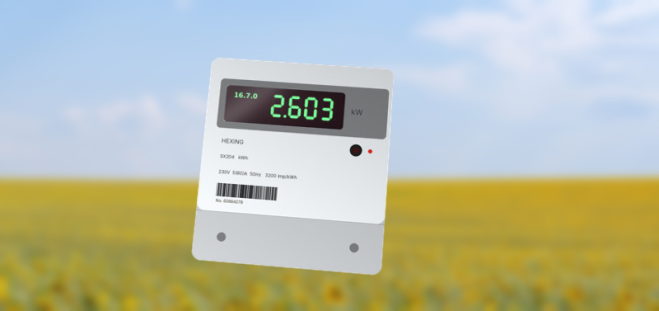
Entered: 2.603 kW
